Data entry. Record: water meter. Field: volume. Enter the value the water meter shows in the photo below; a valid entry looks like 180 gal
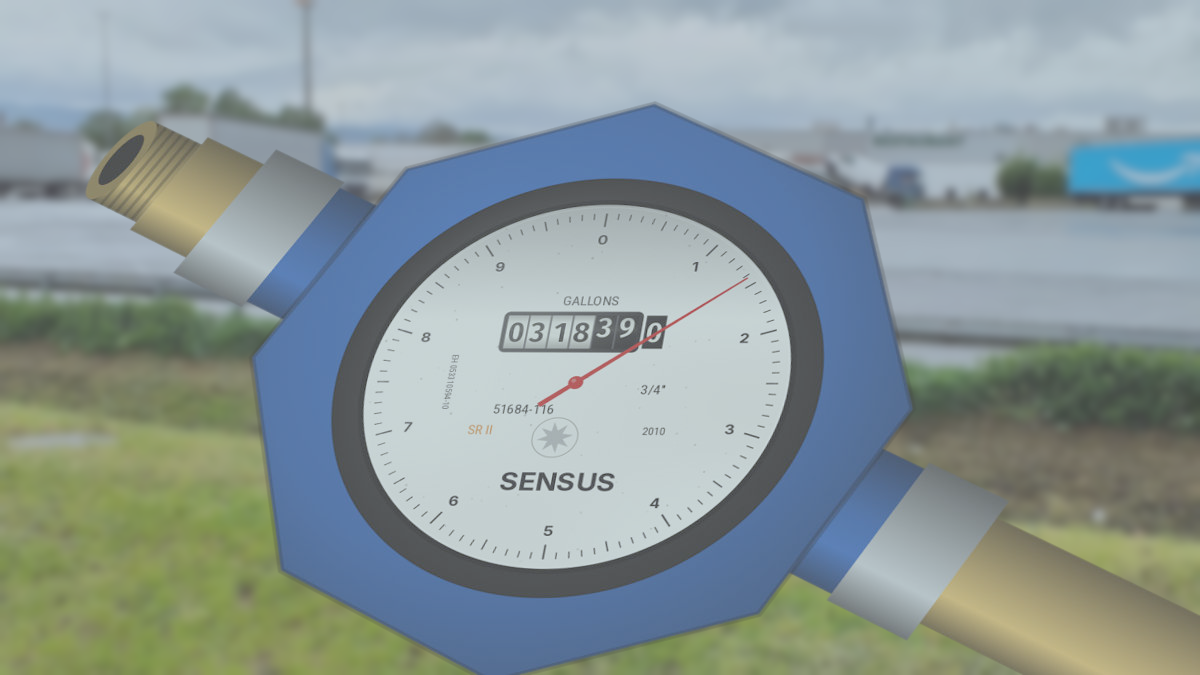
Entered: 318391.4 gal
